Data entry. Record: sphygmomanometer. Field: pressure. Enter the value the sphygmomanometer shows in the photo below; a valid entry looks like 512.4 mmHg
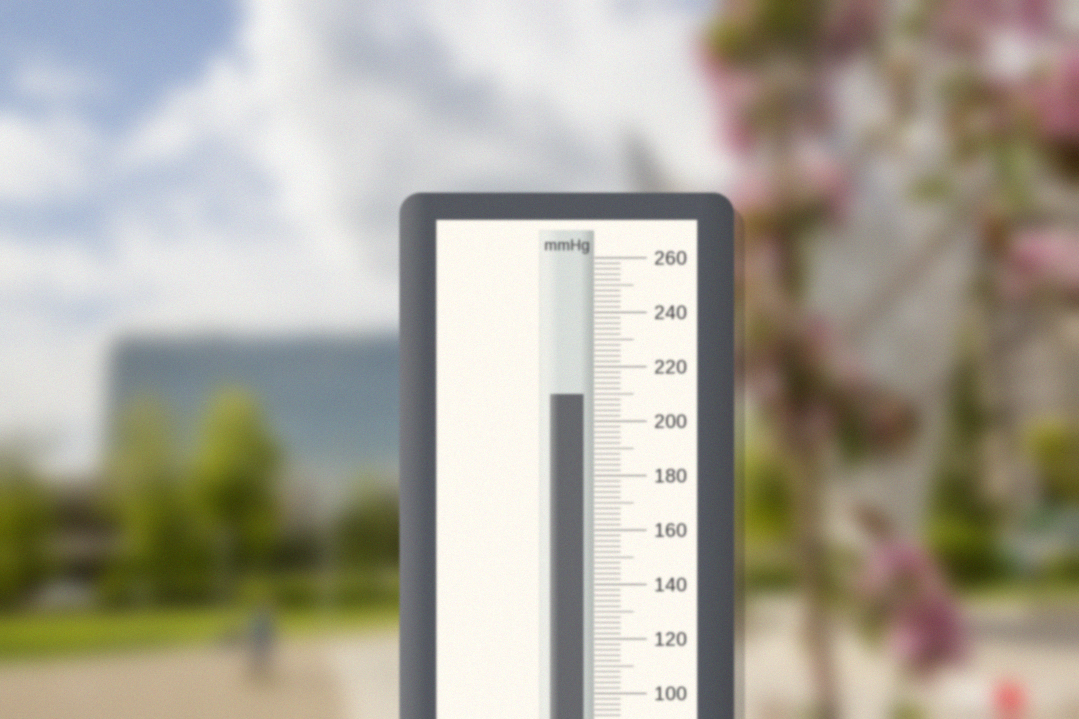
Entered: 210 mmHg
